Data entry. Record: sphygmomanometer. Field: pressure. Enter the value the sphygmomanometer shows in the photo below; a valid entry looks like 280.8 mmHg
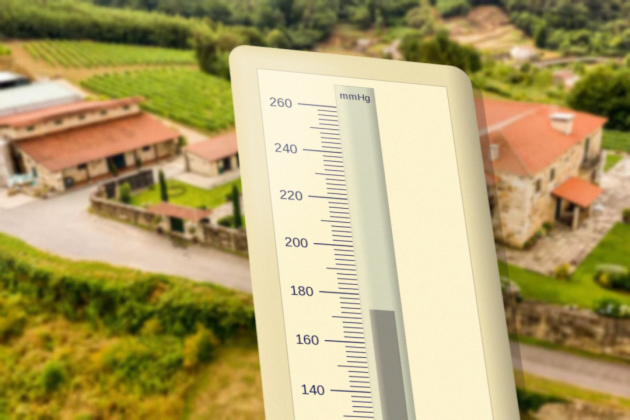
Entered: 174 mmHg
